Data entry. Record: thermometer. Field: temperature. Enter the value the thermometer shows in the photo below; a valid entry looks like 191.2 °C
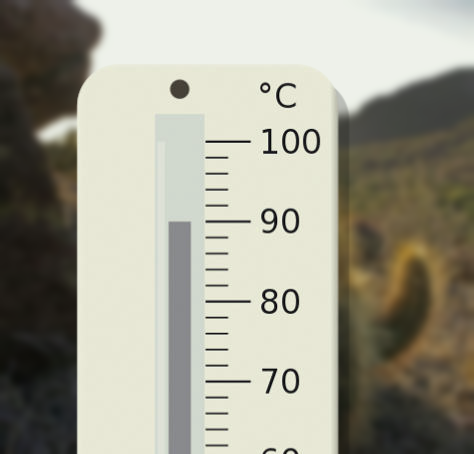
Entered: 90 °C
